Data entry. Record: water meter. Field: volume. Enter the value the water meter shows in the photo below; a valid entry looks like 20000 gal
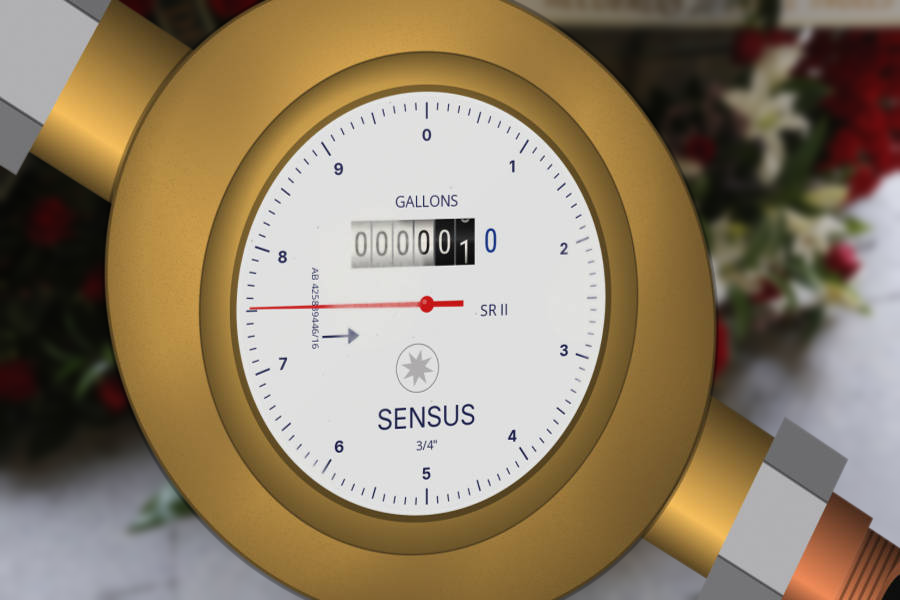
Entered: 7.5 gal
